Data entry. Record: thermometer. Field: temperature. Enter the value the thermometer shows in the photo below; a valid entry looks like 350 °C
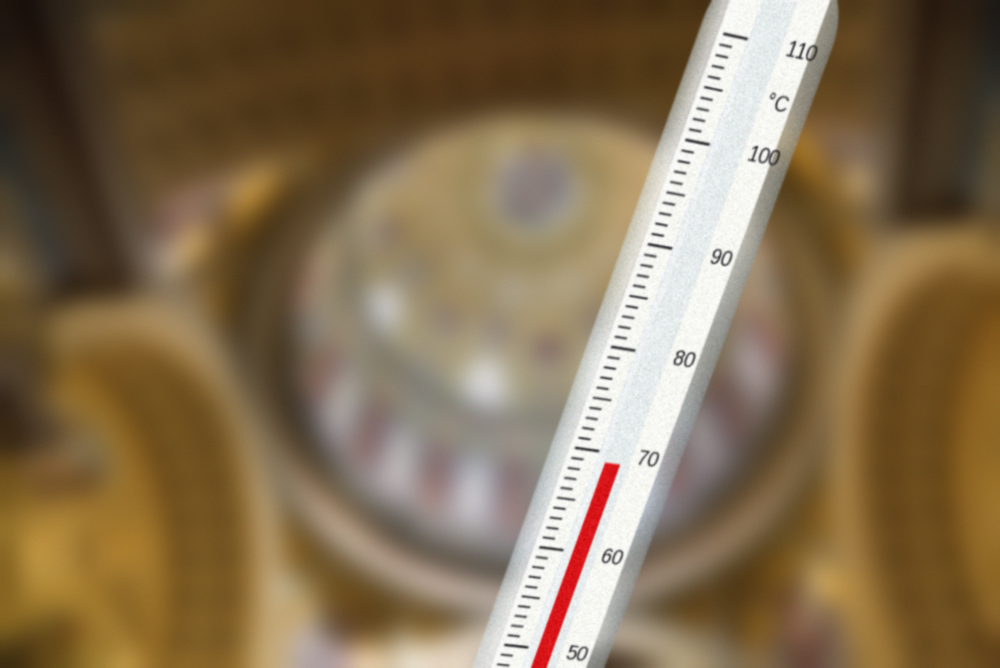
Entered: 69 °C
